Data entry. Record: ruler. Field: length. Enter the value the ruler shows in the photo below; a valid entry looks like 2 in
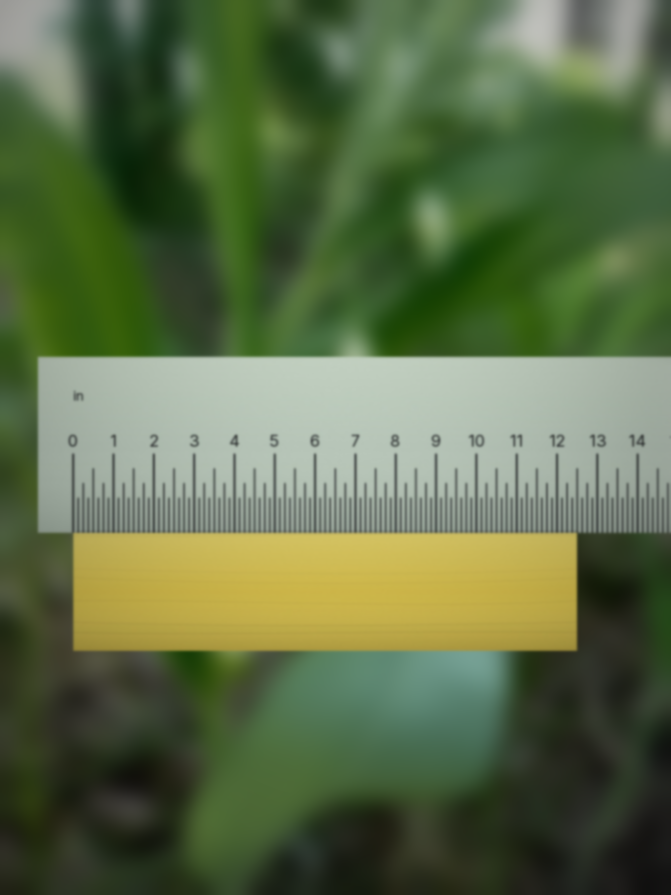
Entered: 12.5 in
